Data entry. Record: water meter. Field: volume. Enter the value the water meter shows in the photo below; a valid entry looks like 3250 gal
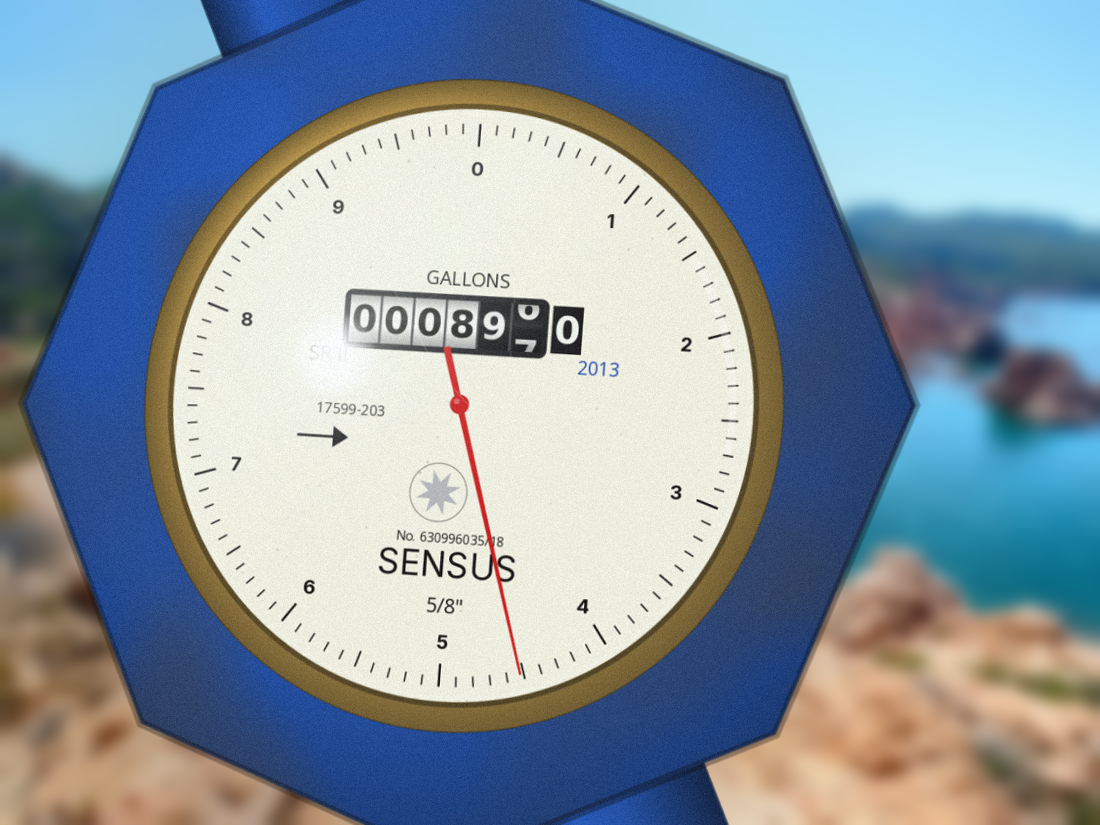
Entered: 8964.5 gal
